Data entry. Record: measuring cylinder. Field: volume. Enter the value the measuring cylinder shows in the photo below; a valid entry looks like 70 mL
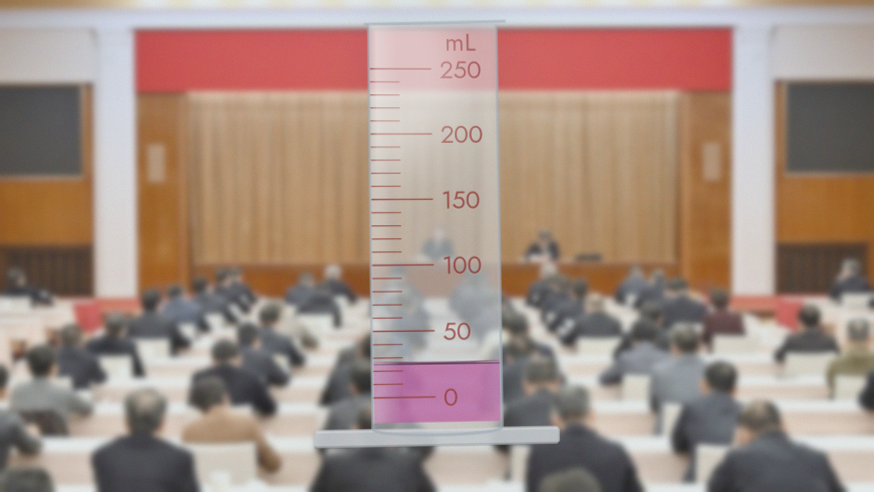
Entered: 25 mL
